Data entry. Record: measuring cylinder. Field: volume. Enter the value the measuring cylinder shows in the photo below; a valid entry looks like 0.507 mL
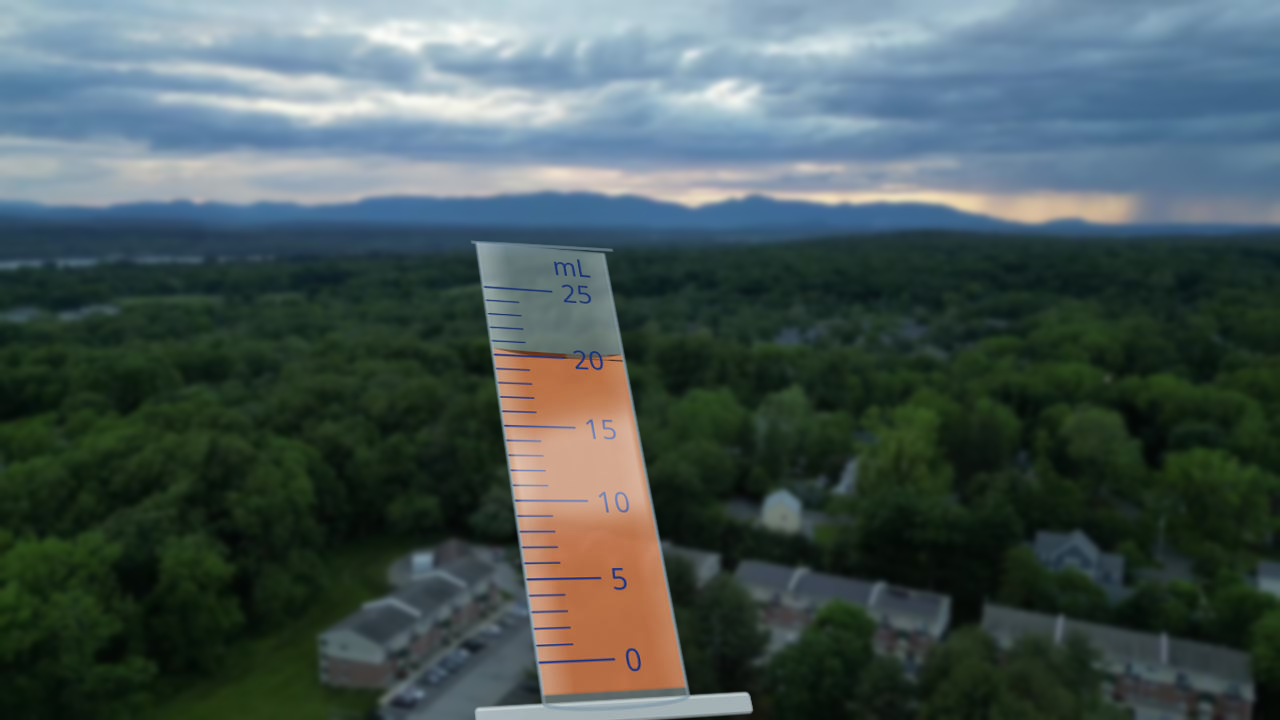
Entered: 20 mL
